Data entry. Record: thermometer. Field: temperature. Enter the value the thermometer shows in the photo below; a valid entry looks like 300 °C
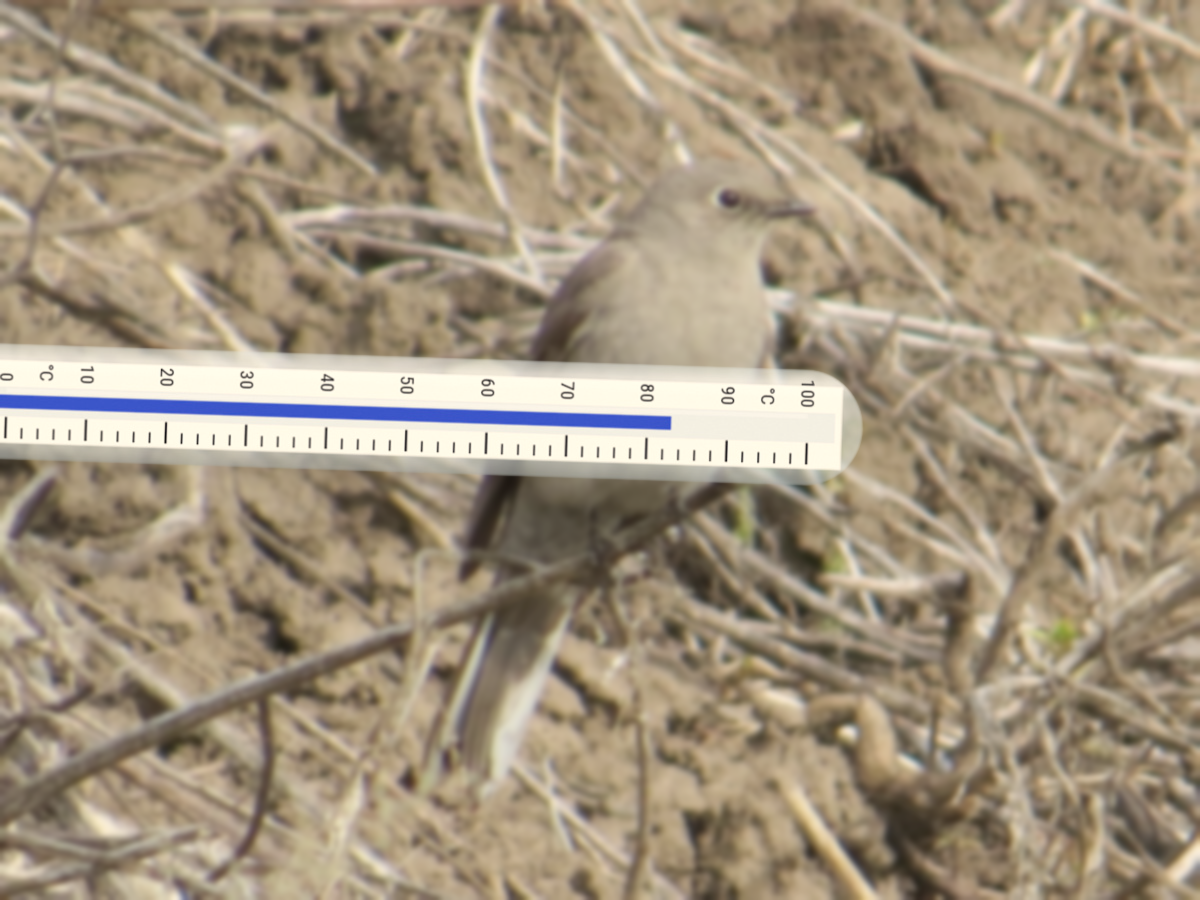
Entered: 83 °C
